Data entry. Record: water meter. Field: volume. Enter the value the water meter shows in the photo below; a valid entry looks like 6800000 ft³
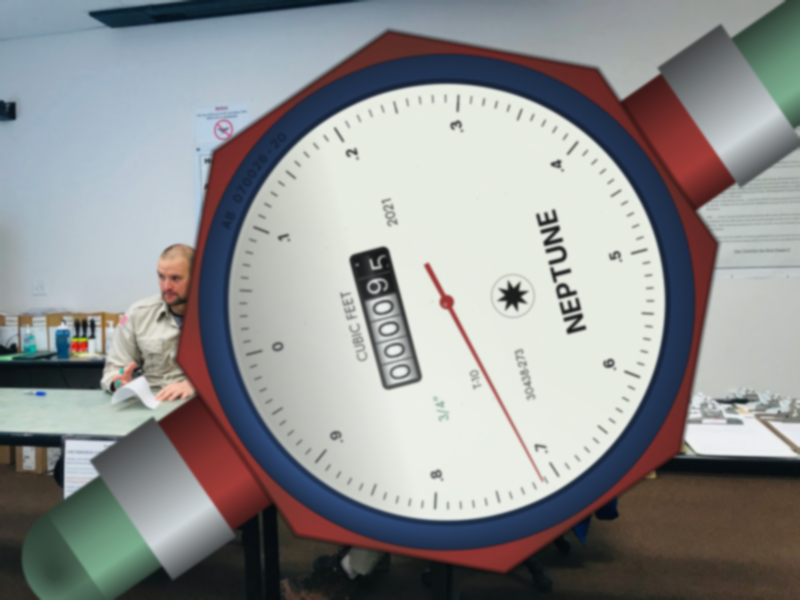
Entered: 94.71 ft³
